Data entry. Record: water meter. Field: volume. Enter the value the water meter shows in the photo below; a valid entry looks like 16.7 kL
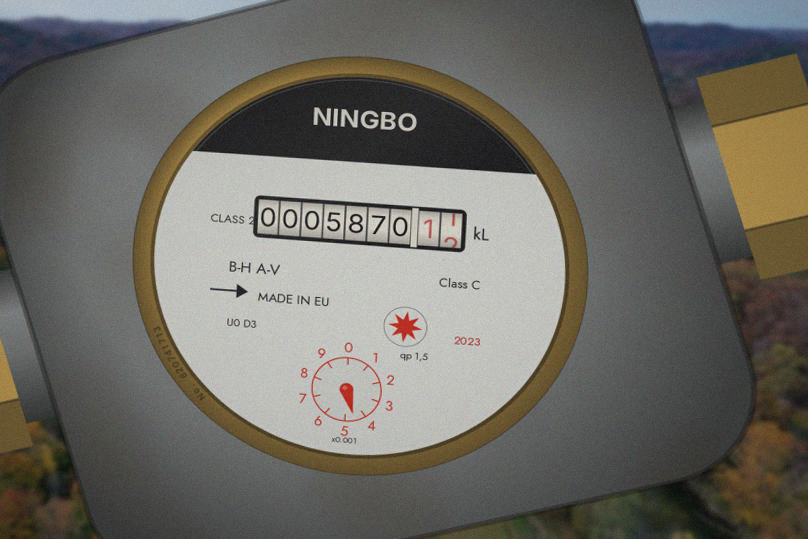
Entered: 5870.114 kL
